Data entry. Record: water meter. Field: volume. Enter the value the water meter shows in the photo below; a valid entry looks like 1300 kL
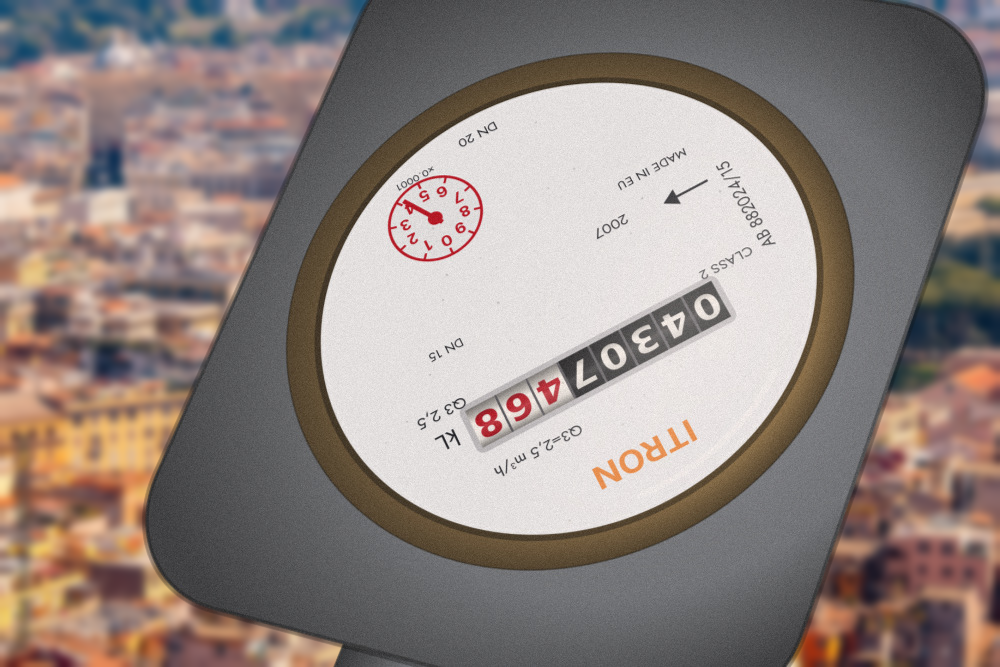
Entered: 4307.4684 kL
